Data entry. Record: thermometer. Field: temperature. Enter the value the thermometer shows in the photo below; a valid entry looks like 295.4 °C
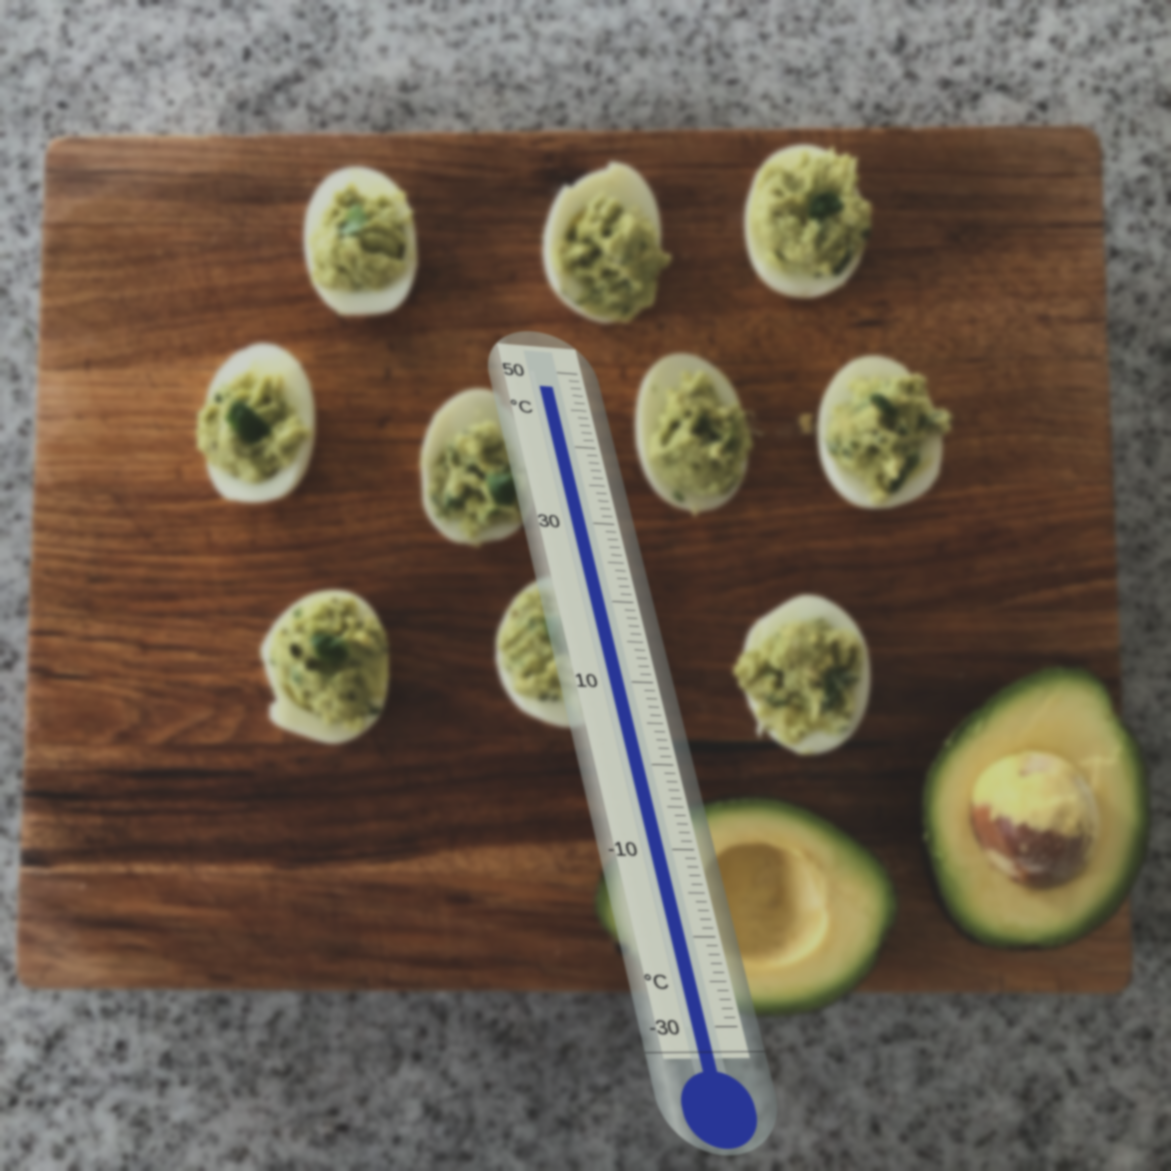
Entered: 48 °C
